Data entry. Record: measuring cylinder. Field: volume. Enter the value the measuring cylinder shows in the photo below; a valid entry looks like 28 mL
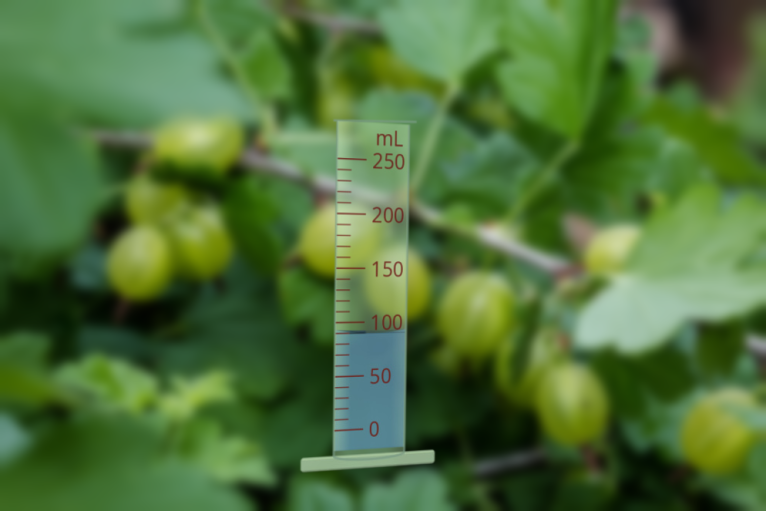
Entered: 90 mL
